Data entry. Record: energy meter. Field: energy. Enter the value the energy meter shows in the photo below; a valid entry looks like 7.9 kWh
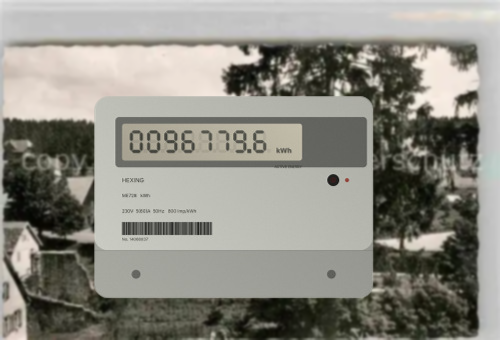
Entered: 96779.6 kWh
